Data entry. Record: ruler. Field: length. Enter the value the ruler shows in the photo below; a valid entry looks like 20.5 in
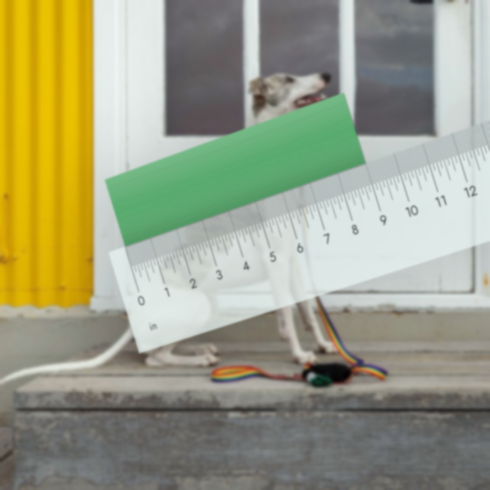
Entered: 9 in
